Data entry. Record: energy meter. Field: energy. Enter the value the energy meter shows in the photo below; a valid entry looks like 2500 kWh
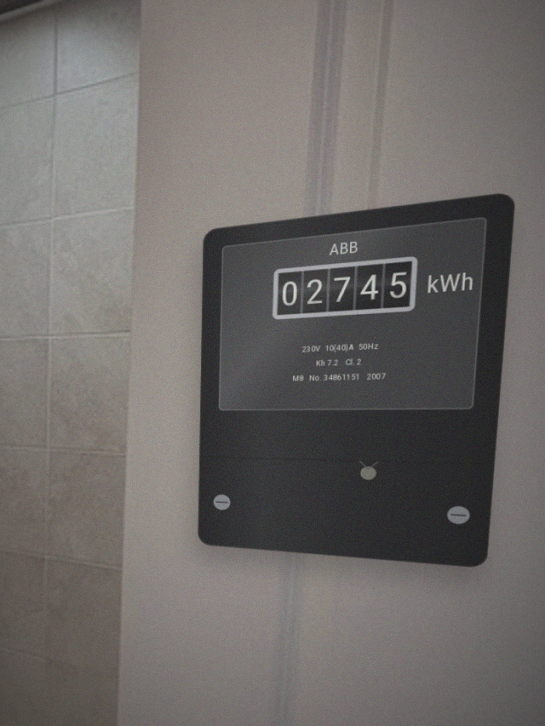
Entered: 2745 kWh
